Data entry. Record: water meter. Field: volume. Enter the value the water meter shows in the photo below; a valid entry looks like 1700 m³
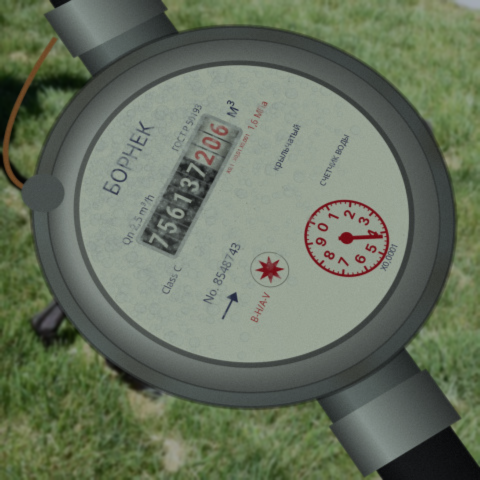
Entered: 756137.2064 m³
